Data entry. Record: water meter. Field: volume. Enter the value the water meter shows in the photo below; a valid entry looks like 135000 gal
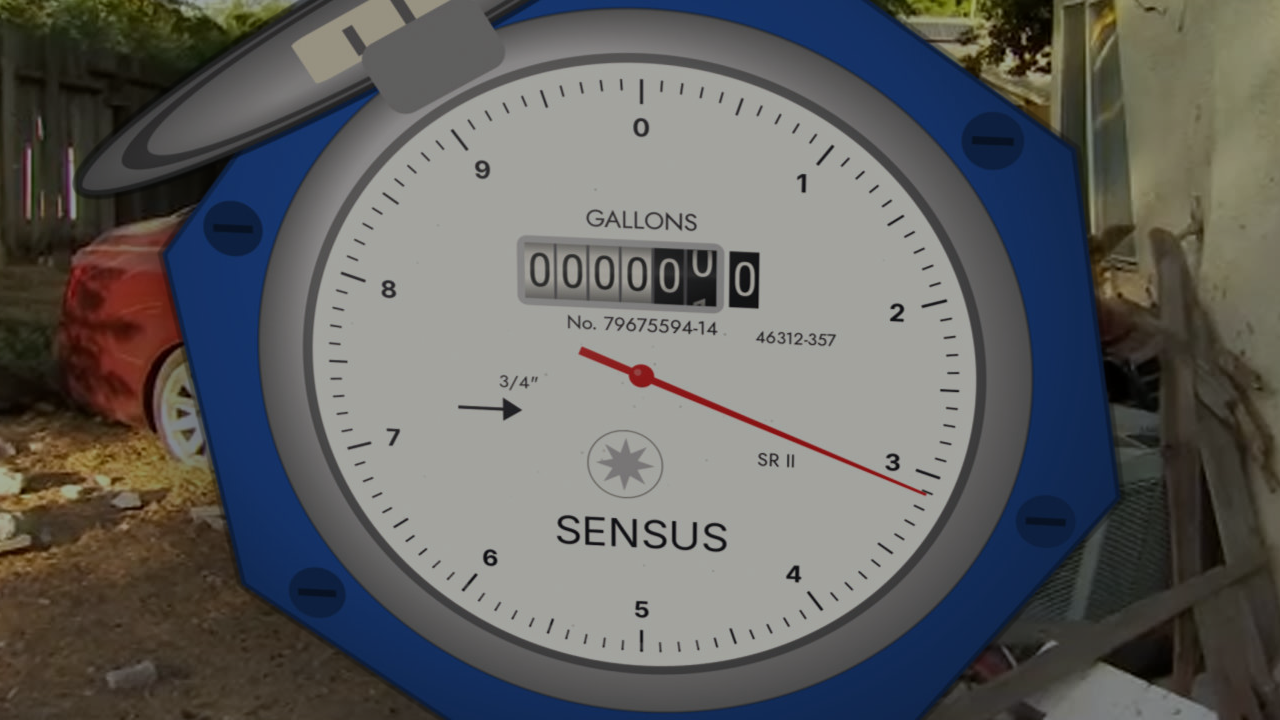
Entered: 3.1 gal
